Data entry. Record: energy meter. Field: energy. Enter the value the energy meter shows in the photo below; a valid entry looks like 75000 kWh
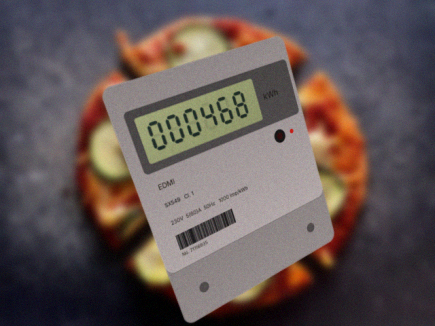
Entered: 468 kWh
